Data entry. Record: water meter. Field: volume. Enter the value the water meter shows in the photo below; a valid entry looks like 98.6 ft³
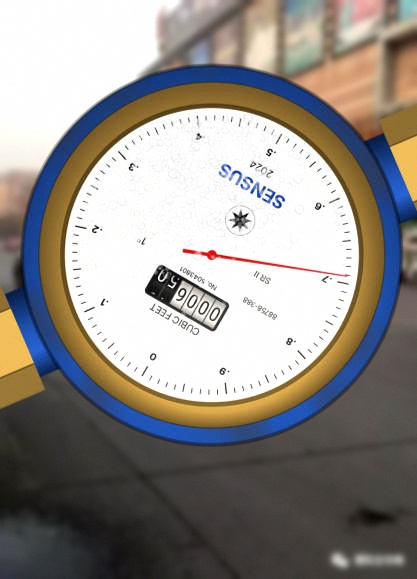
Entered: 649.69 ft³
